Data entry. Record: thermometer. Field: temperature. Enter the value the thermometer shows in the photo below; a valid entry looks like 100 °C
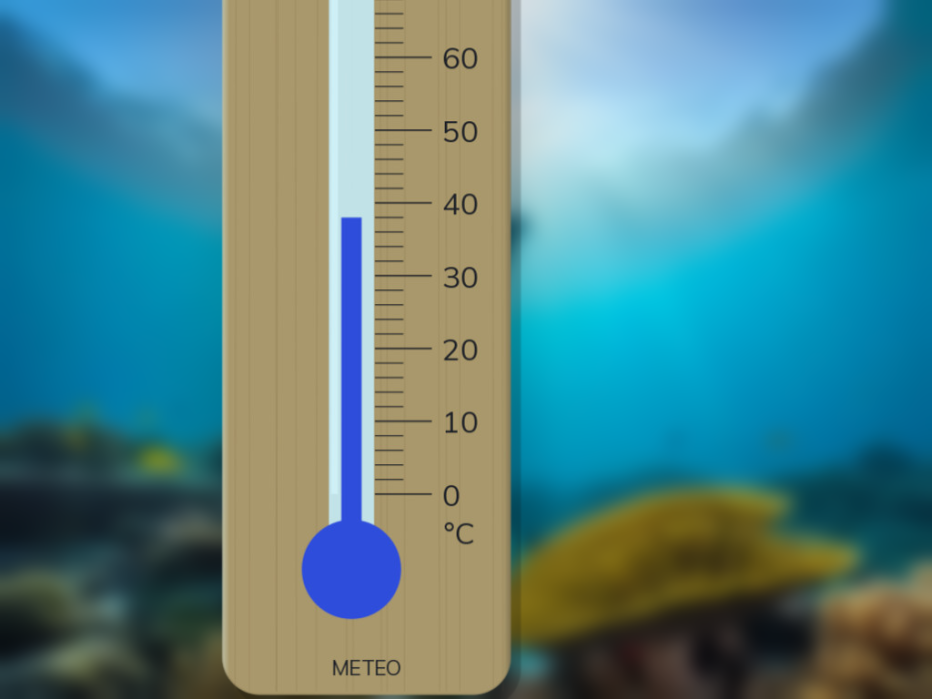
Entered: 38 °C
